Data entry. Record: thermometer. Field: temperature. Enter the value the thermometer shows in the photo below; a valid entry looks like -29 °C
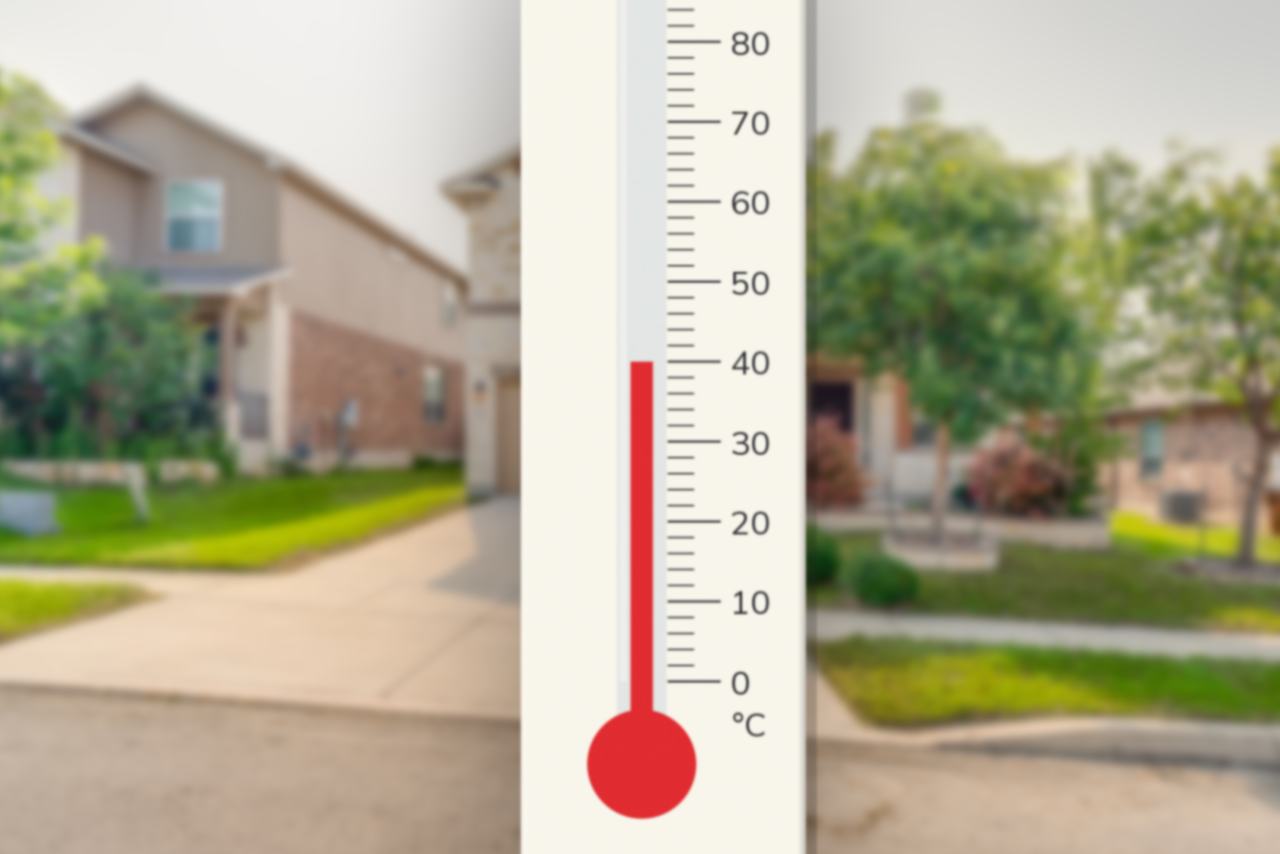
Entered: 40 °C
